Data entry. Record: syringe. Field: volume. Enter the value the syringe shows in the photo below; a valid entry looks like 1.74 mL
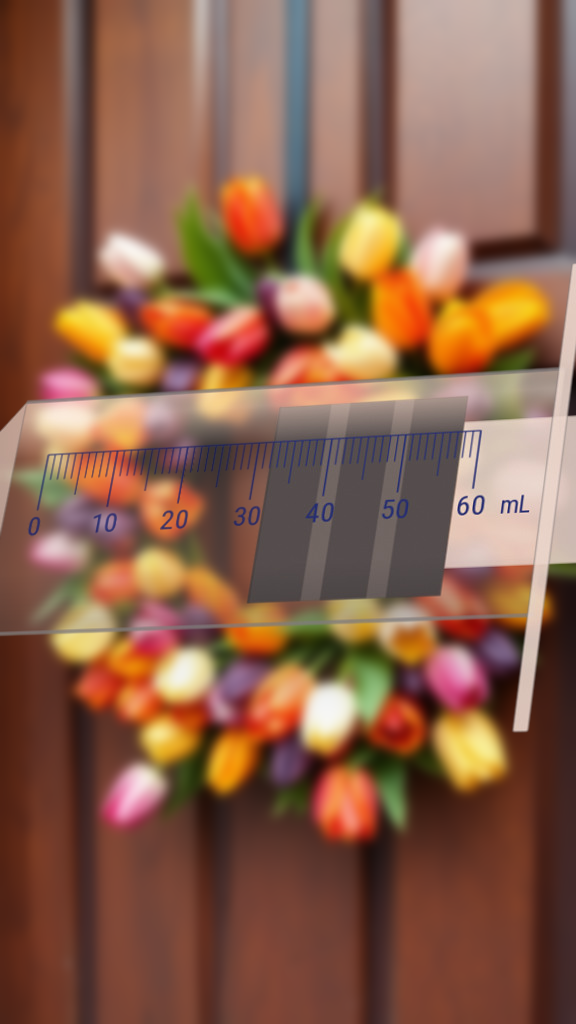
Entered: 32 mL
